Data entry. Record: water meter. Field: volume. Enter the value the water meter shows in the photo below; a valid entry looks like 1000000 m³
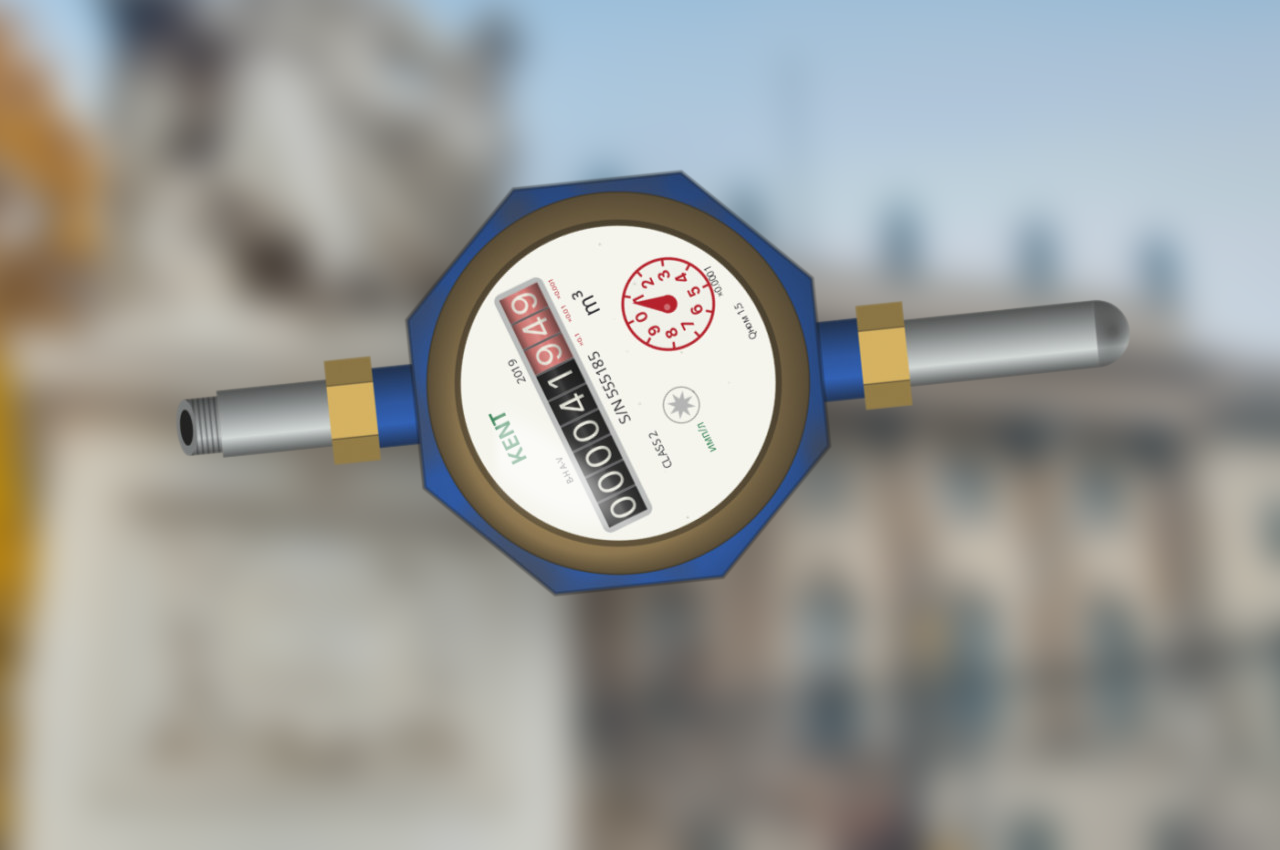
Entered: 41.9490 m³
